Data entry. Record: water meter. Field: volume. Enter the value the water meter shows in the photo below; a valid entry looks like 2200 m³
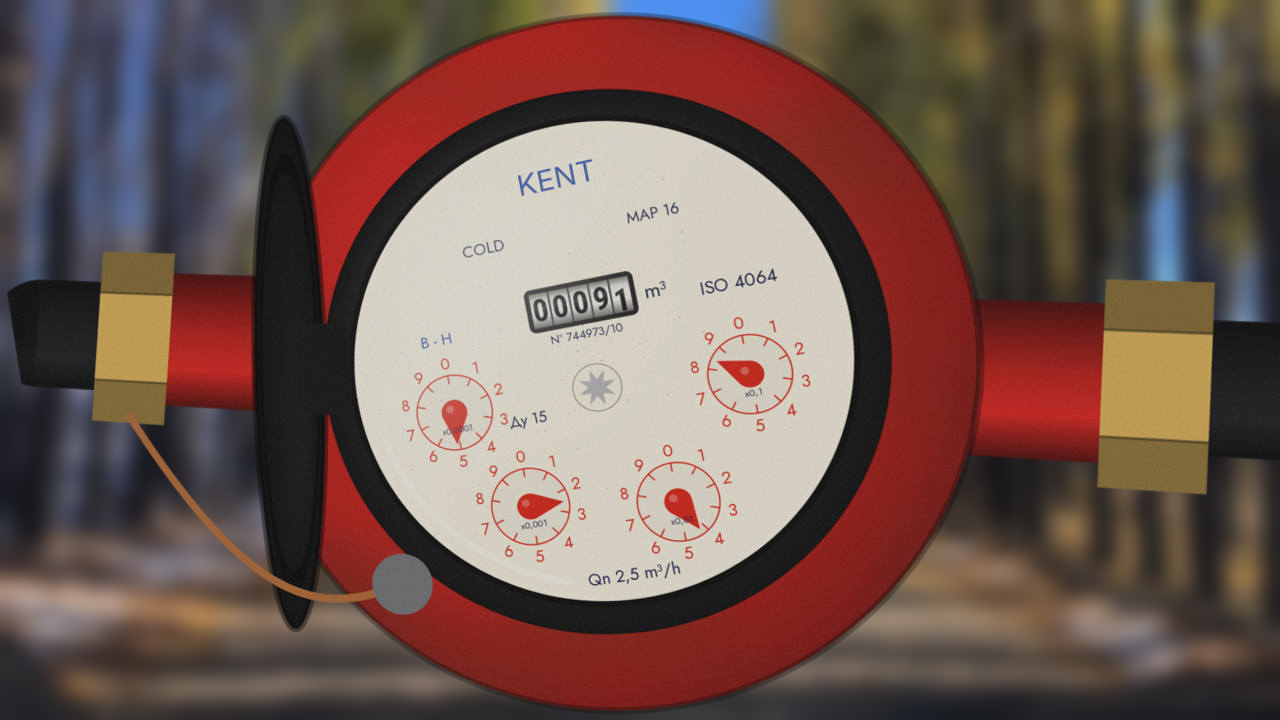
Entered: 90.8425 m³
